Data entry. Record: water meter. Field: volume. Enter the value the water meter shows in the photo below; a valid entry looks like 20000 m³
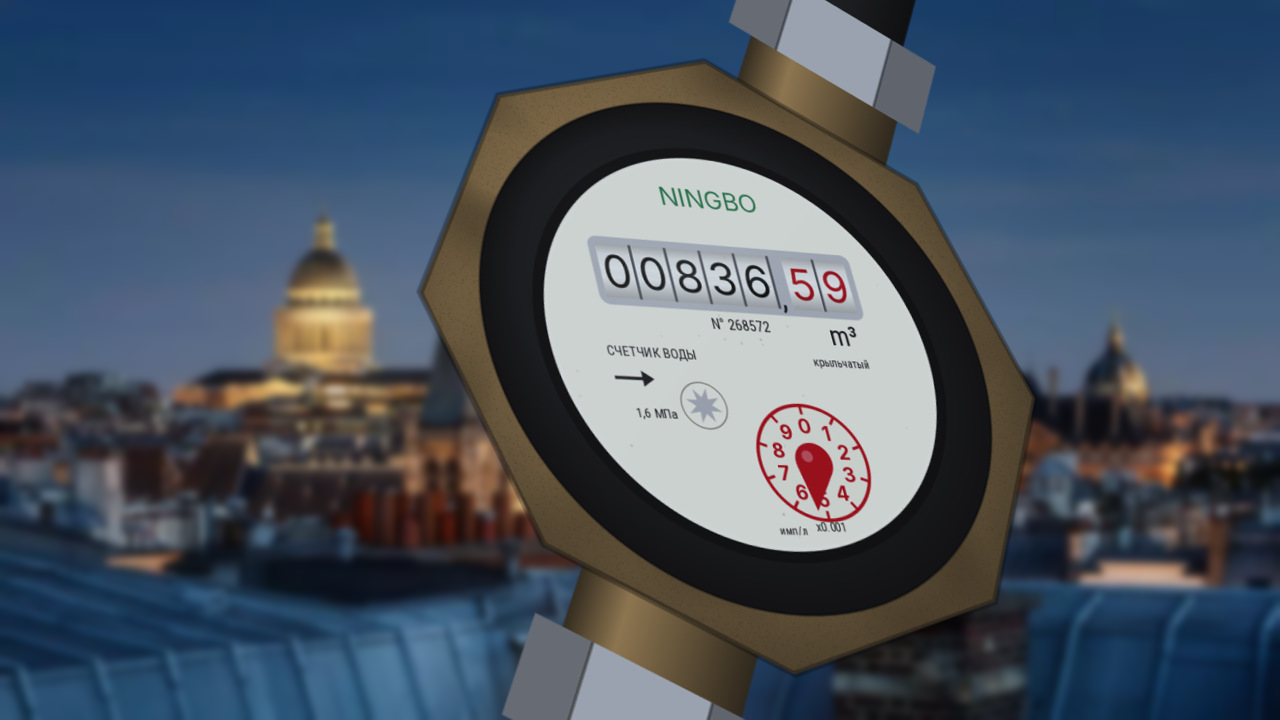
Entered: 836.595 m³
